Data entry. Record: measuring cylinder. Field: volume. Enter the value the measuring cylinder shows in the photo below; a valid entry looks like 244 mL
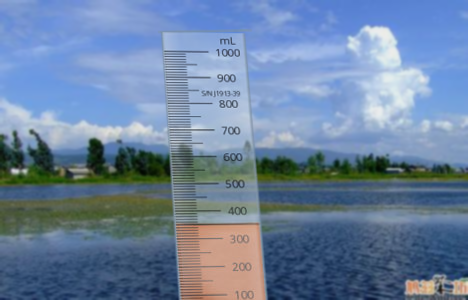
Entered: 350 mL
